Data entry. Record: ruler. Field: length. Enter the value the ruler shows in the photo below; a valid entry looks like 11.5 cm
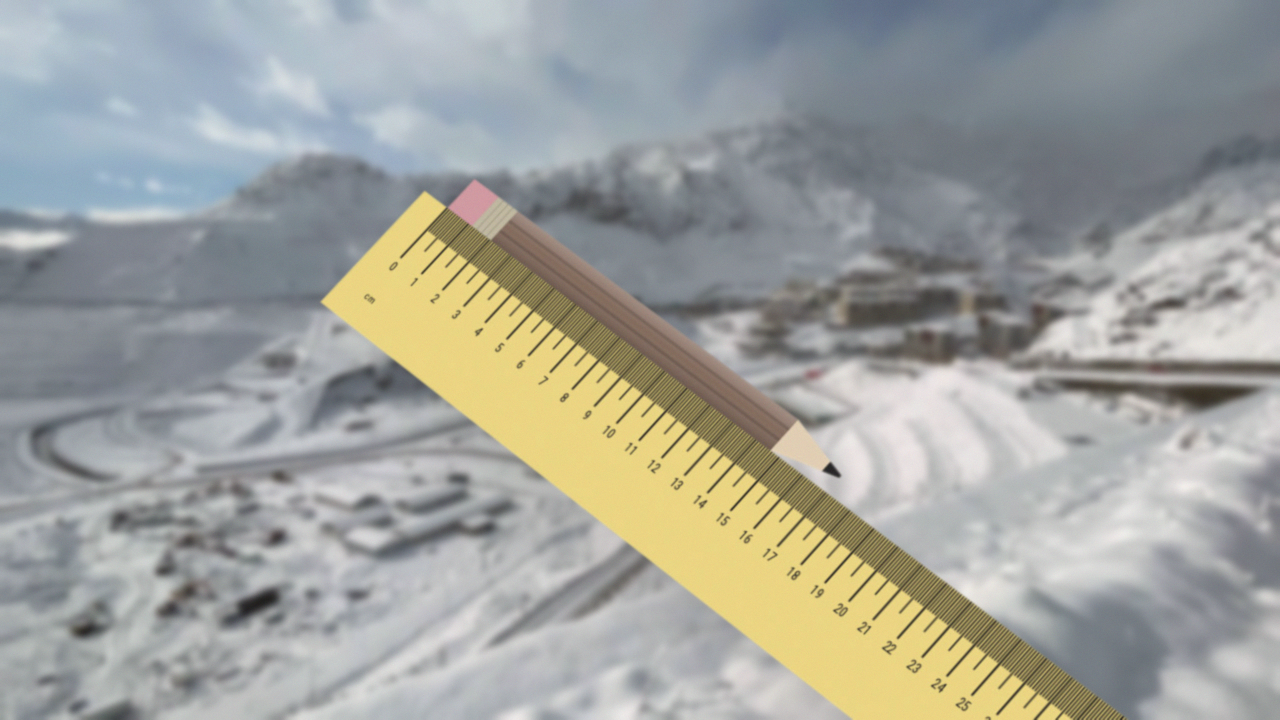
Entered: 17 cm
